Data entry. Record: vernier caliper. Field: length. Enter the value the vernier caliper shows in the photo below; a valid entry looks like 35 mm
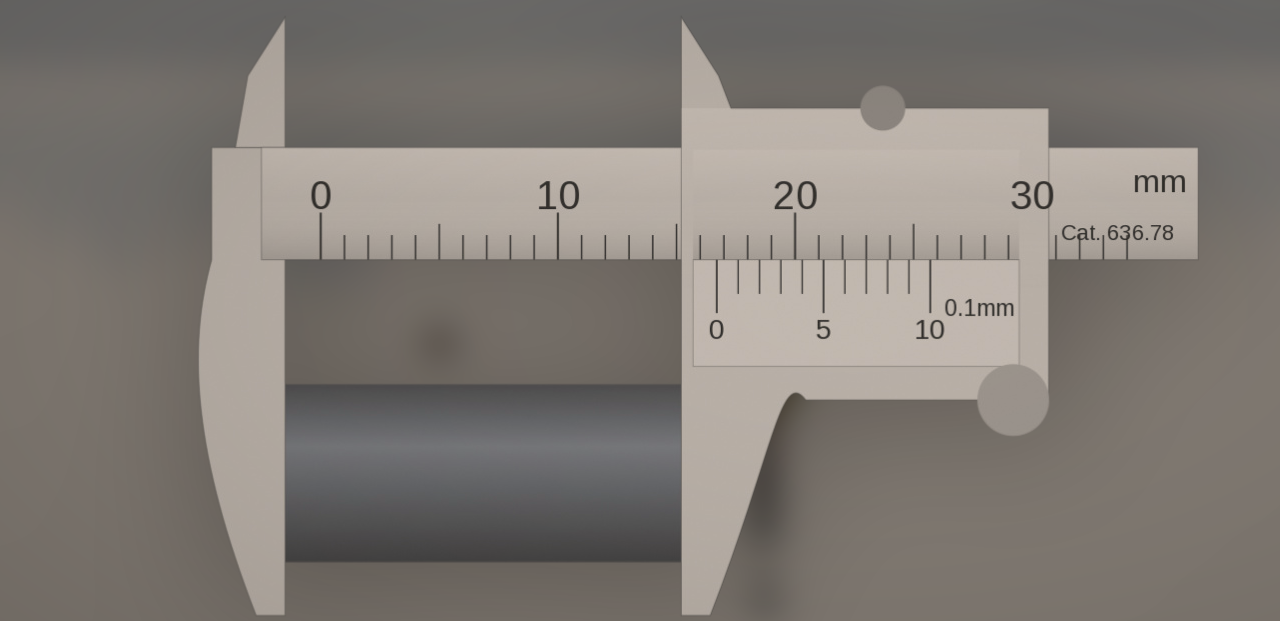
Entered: 16.7 mm
